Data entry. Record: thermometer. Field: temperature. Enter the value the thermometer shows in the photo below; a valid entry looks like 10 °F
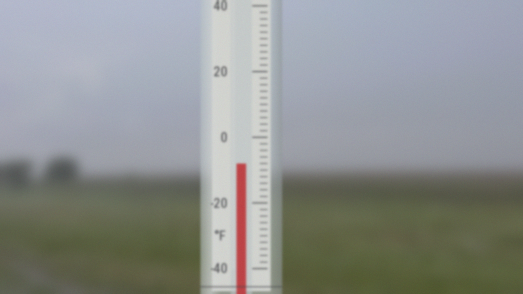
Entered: -8 °F
